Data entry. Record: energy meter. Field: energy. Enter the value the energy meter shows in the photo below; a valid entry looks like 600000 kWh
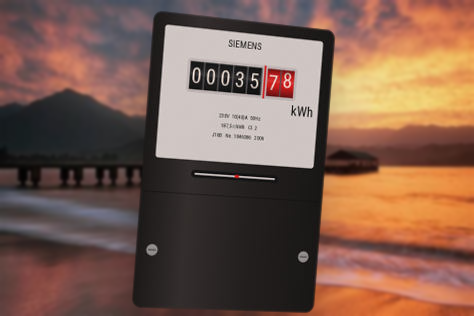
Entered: 35.78 kWh
